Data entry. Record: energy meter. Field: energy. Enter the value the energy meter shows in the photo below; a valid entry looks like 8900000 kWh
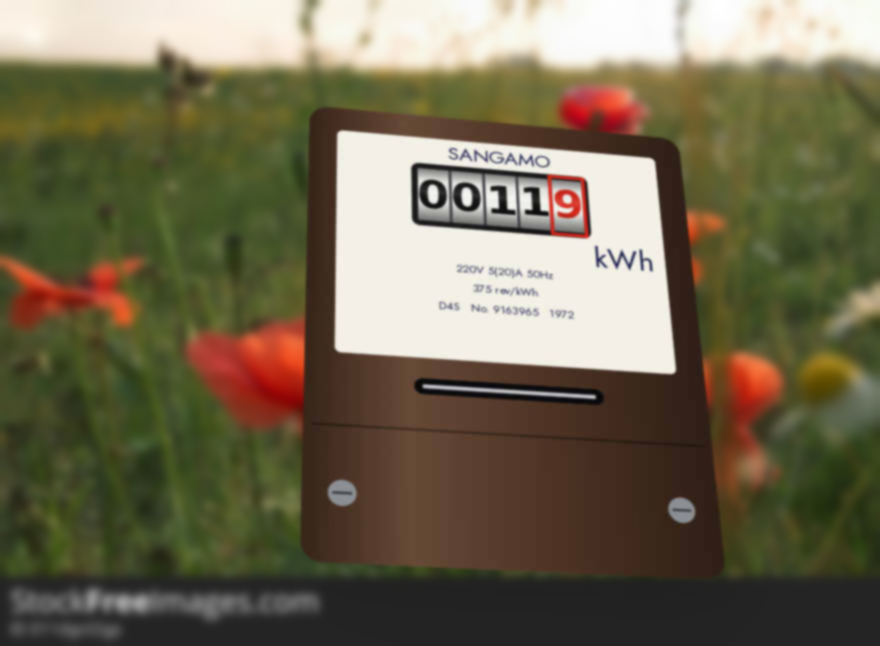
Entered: 11.9 kWh
